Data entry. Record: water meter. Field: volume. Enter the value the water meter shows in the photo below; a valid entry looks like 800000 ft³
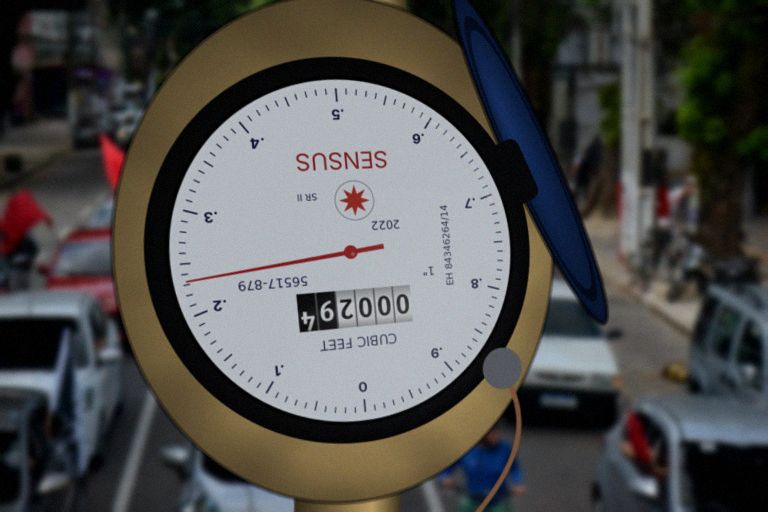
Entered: 294.23 ft³
